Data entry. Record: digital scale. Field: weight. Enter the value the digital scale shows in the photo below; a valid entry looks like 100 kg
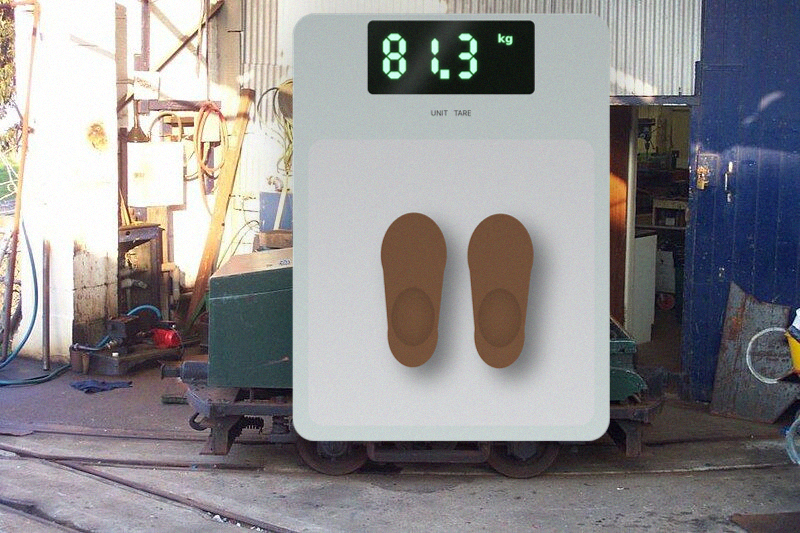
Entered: 81.3 kg
